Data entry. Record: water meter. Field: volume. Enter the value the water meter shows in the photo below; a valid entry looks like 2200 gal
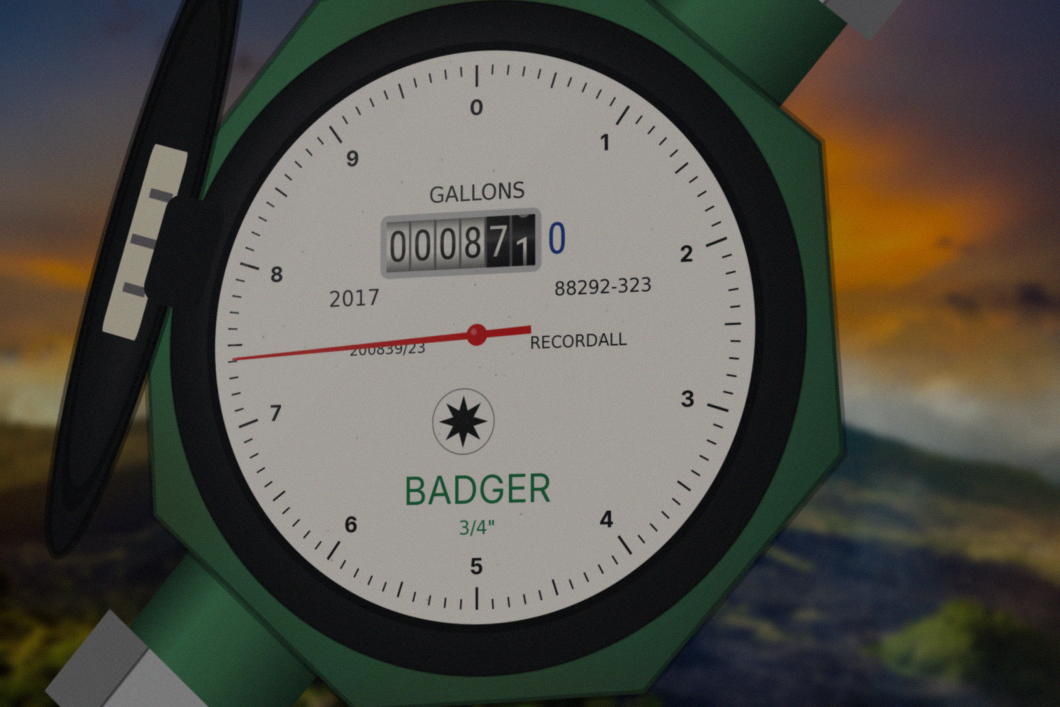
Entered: 8707.4 gal
